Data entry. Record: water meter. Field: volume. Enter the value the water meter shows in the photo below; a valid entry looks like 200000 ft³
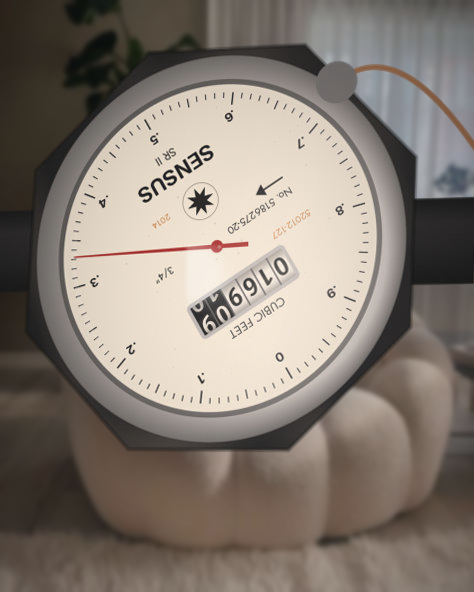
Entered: 16909.33 ft³
